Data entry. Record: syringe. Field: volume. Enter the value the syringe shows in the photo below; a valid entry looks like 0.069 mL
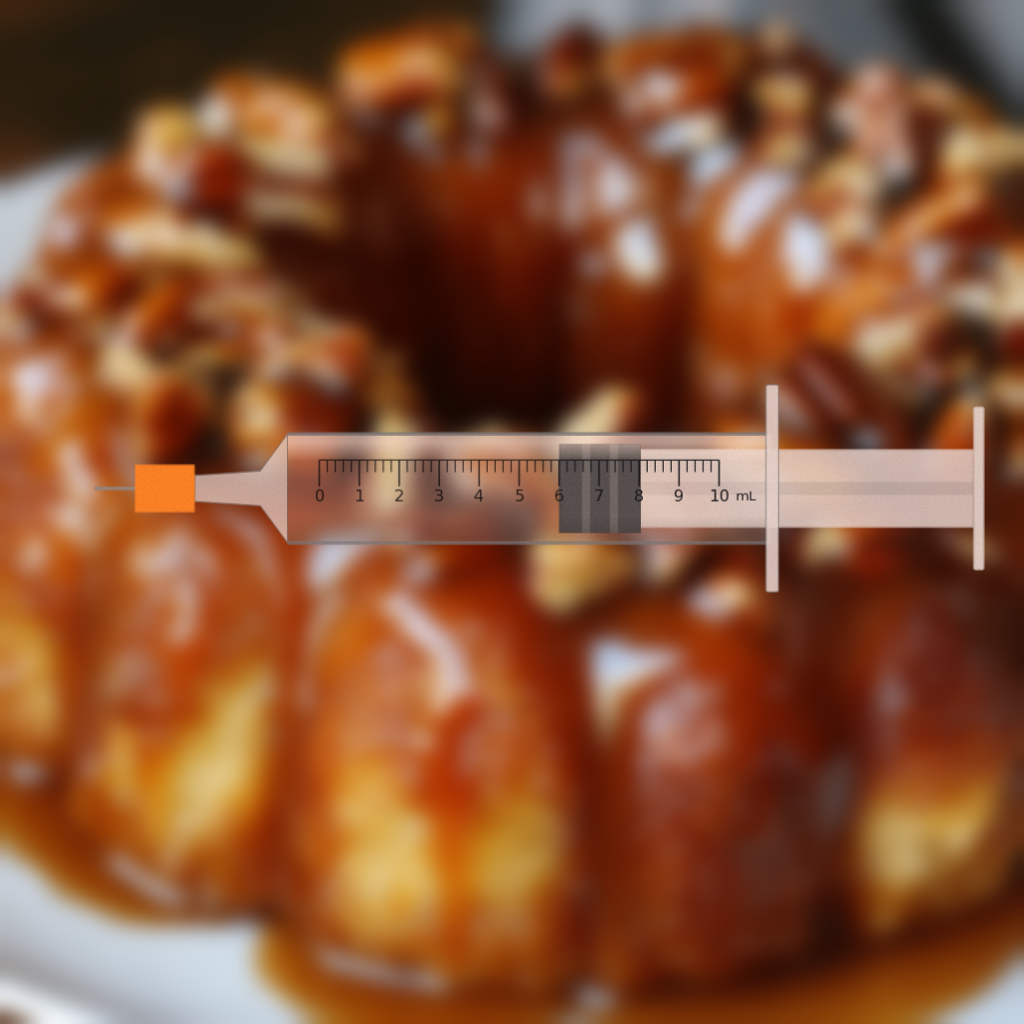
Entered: 6 mL
